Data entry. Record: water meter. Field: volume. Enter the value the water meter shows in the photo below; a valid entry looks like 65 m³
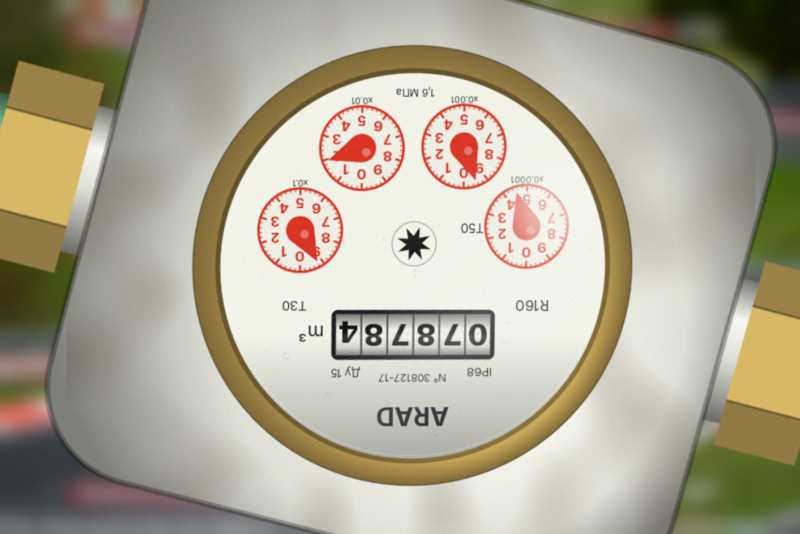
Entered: 78783.9194 m³
